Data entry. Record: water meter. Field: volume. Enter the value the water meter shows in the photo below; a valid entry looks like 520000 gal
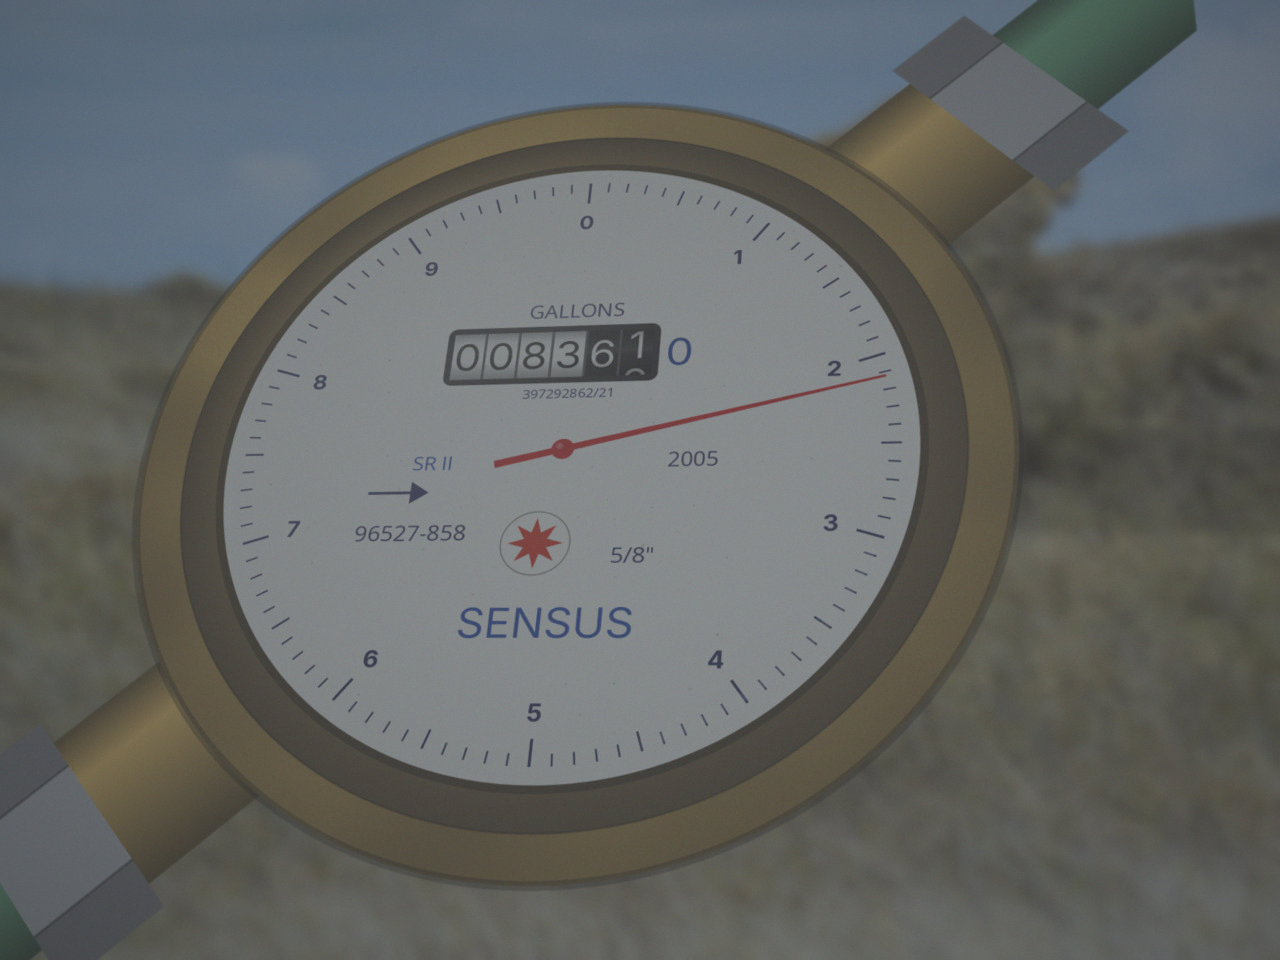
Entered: 83612.1 gal
